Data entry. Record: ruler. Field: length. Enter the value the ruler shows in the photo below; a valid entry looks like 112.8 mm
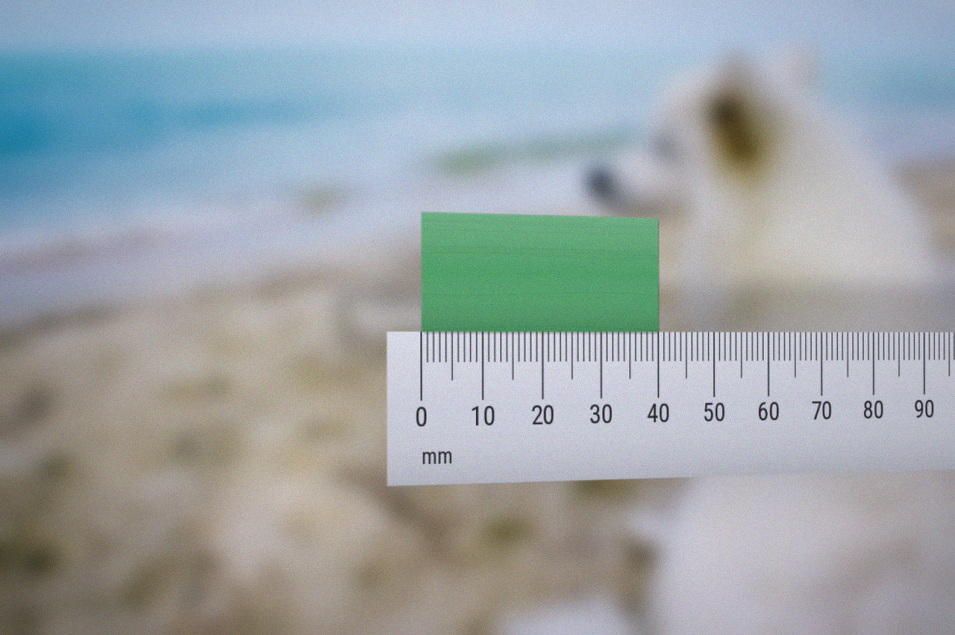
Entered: 40 mm
